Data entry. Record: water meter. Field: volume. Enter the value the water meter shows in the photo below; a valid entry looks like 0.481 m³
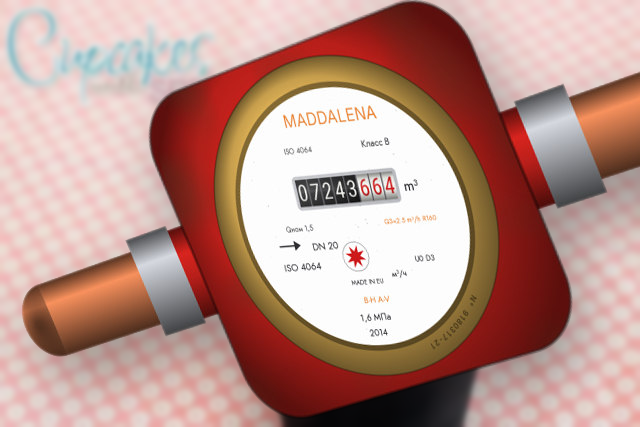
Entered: 7243.664 m³
